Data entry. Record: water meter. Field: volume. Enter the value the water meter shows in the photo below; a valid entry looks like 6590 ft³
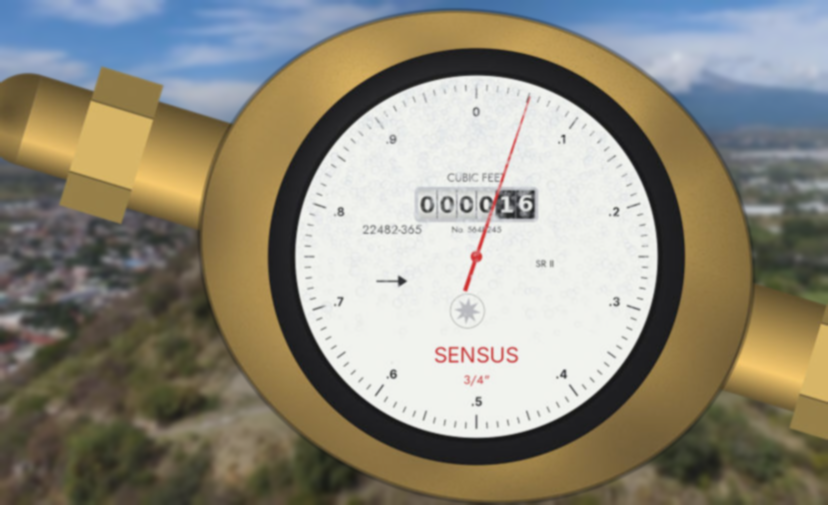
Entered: 16.05 ft³
